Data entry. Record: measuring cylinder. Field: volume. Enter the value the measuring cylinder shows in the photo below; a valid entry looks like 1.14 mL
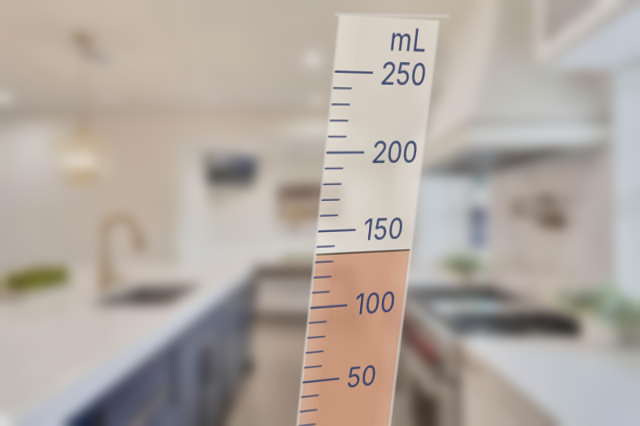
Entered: 135 mL
